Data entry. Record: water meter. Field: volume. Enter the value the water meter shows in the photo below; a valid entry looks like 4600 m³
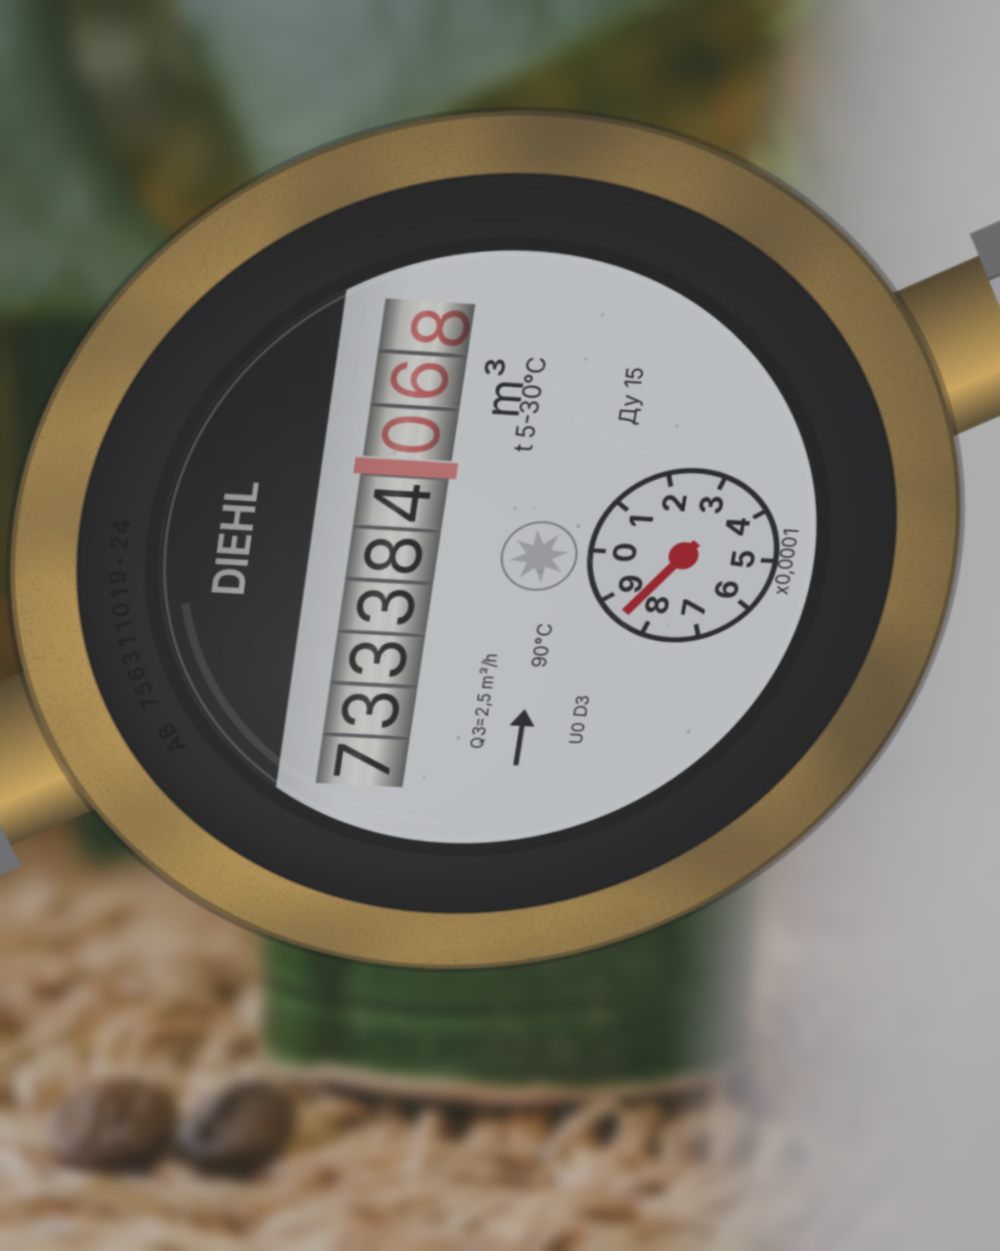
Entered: 733384.0678 m³
